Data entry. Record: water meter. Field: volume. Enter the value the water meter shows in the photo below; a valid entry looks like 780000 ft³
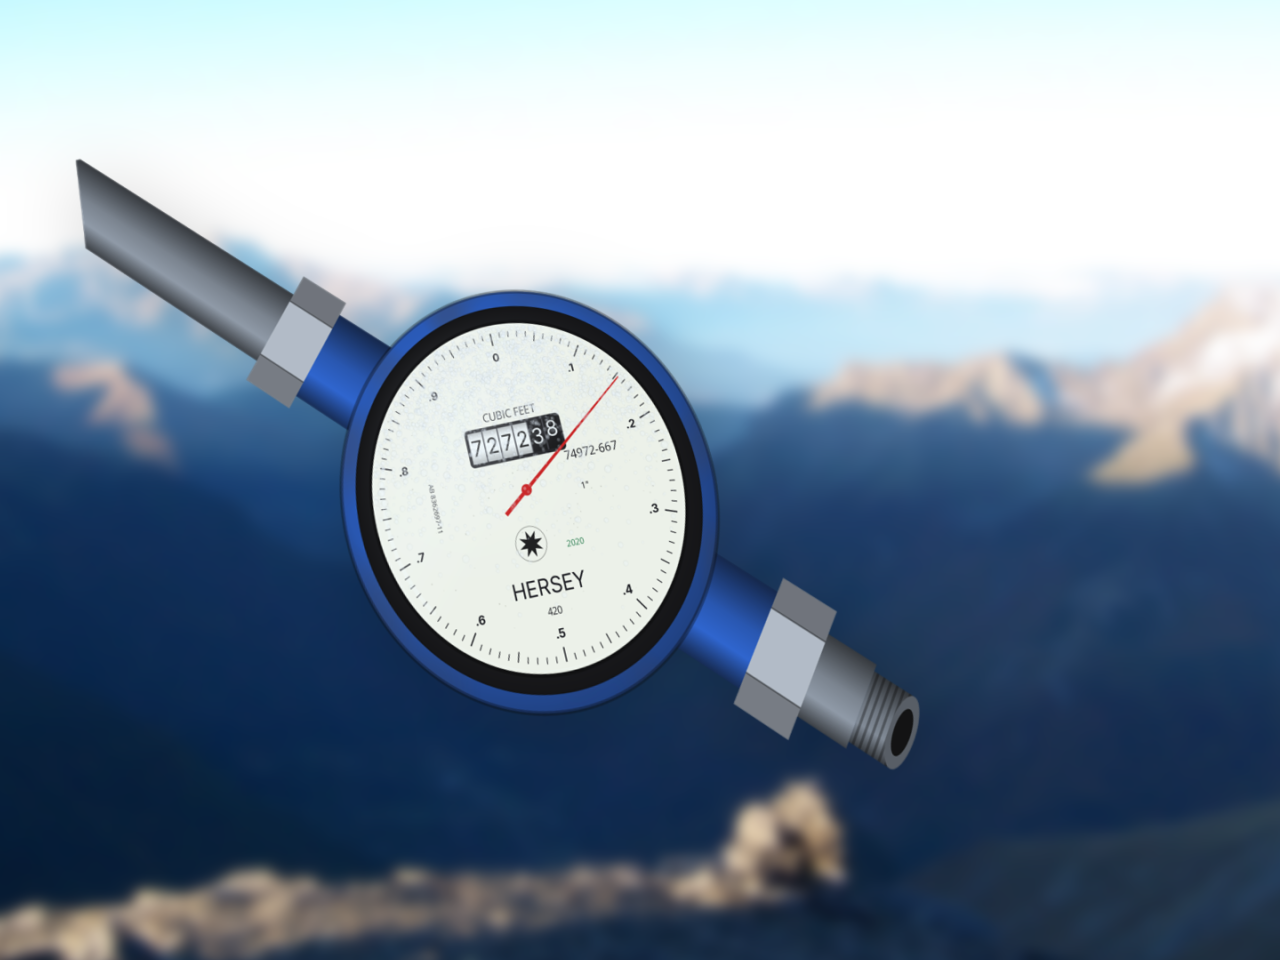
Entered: 727238.15 ft³
